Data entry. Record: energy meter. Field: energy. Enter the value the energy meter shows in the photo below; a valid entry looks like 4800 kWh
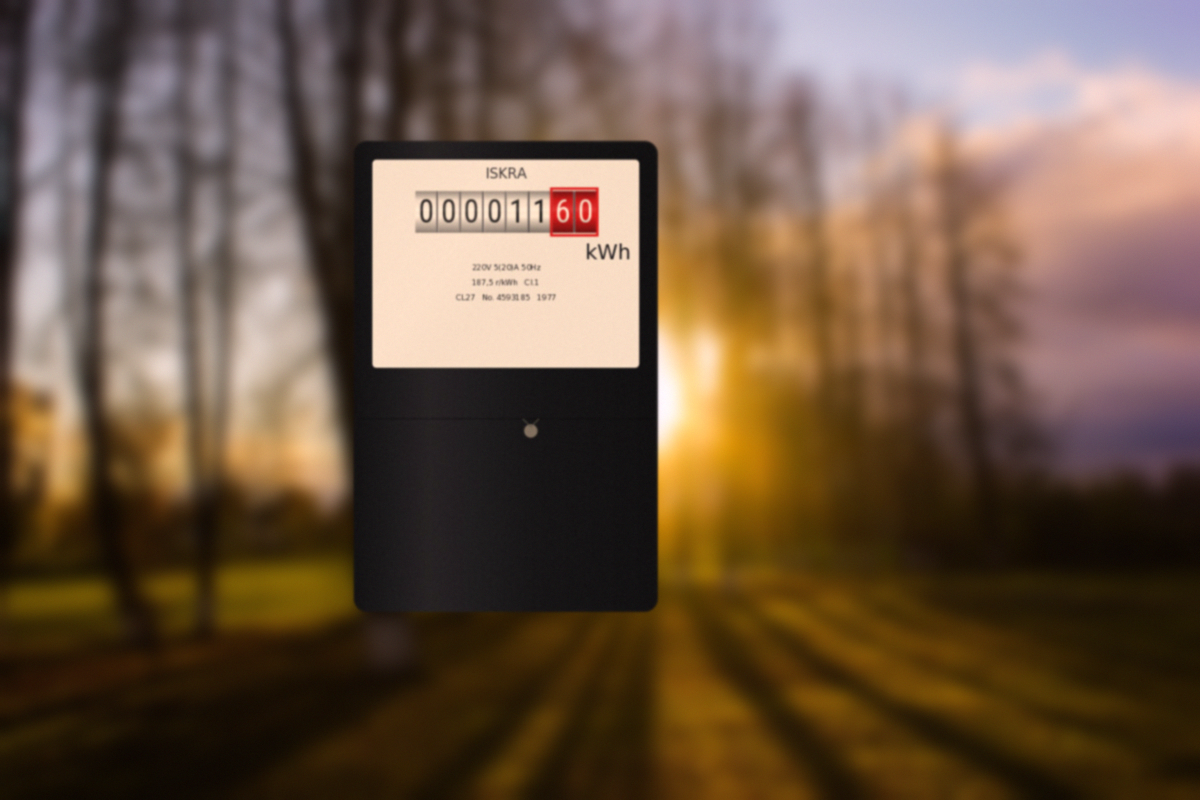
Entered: 11.60 kWh
